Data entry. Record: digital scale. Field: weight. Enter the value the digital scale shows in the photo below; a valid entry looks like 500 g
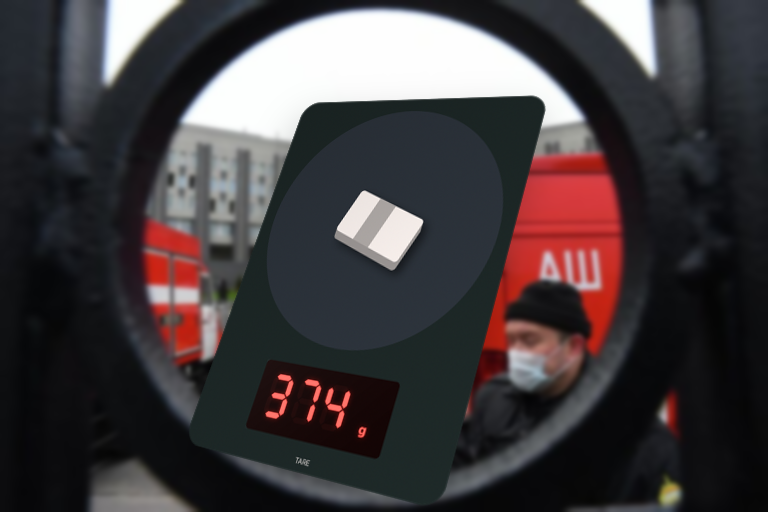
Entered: 374 g
